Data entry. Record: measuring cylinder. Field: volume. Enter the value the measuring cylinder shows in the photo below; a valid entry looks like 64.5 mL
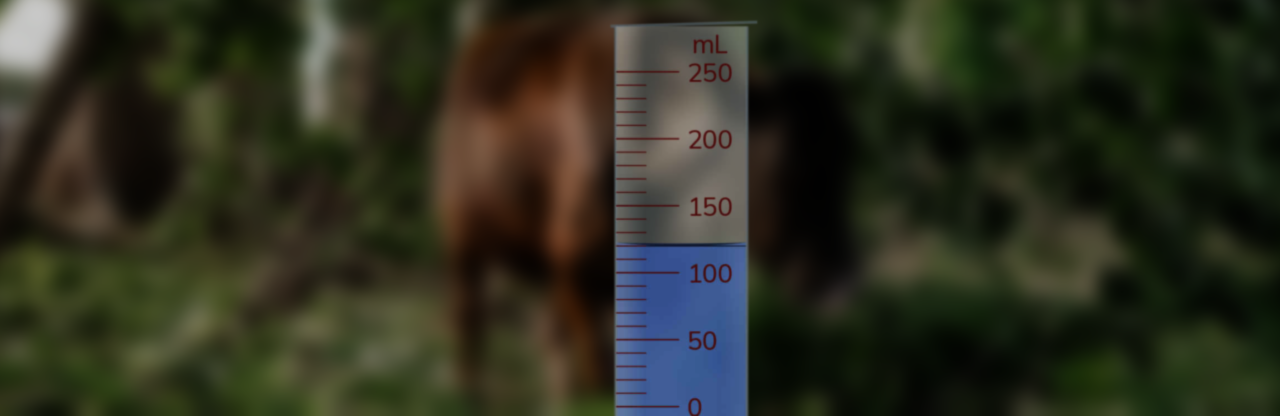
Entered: 120 mL
